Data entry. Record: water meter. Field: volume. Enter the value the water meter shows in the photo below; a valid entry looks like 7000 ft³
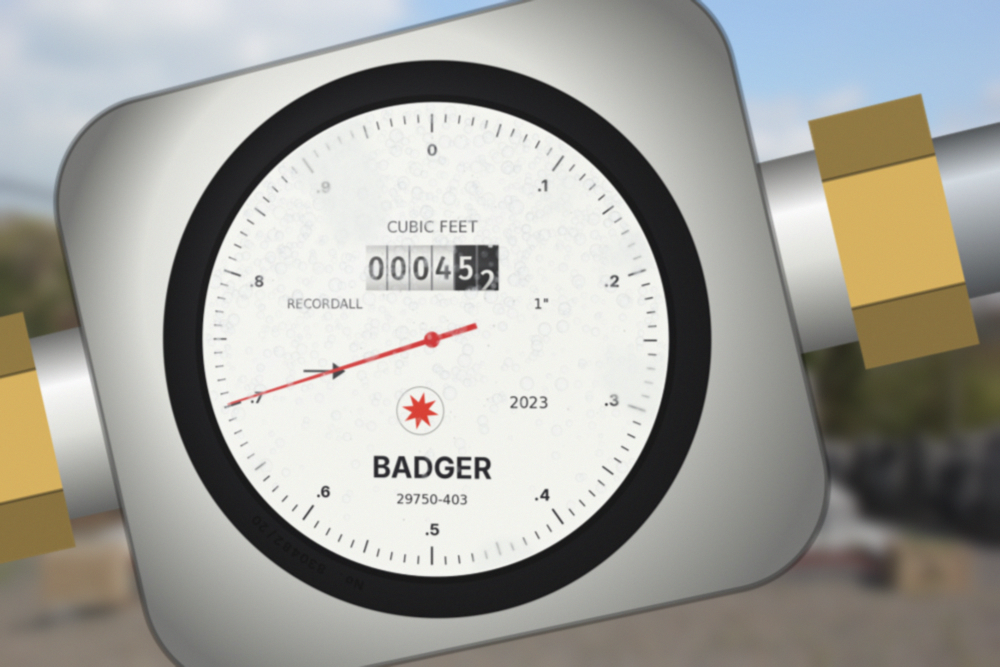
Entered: 451.70 ft³
